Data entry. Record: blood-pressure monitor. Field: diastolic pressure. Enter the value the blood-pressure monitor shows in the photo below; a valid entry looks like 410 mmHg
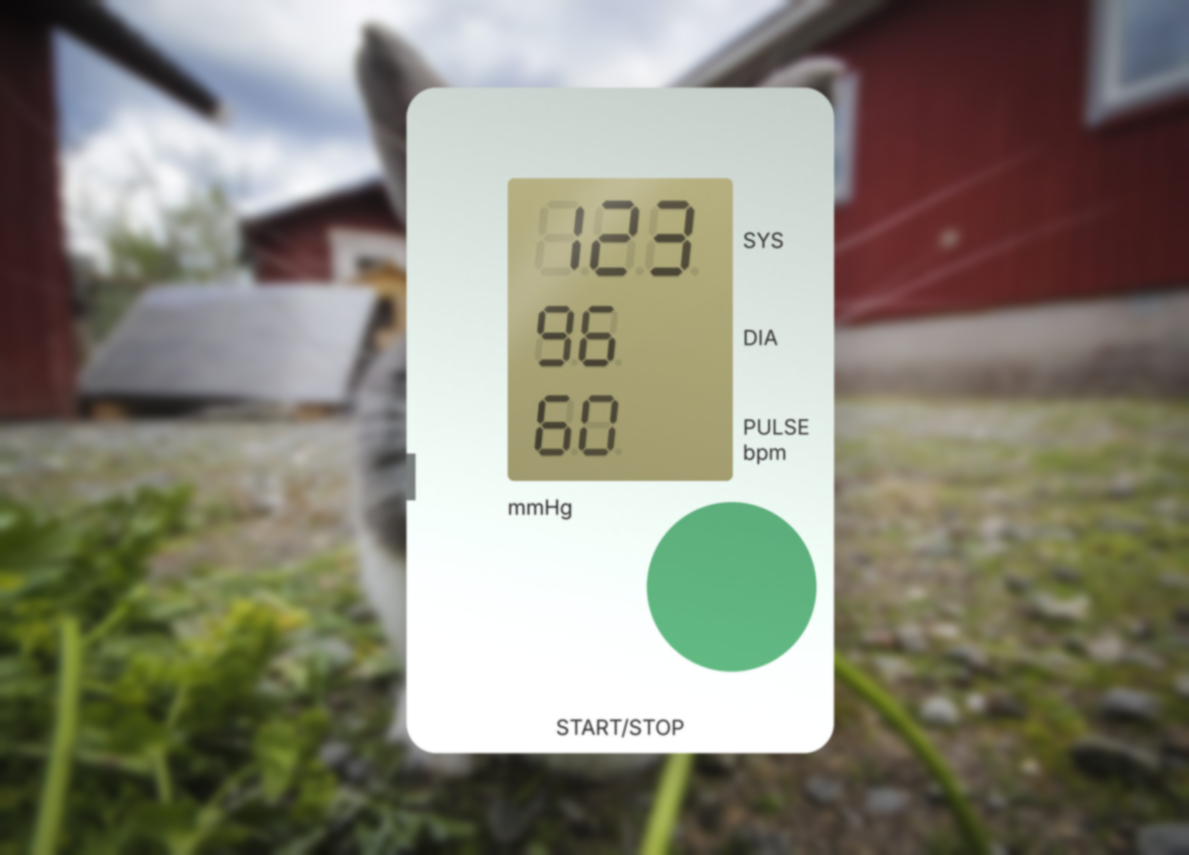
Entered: 96 mmHg
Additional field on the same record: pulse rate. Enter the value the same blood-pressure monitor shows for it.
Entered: 60 bpm
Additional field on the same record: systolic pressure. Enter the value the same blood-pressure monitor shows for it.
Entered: 123 mmHg
